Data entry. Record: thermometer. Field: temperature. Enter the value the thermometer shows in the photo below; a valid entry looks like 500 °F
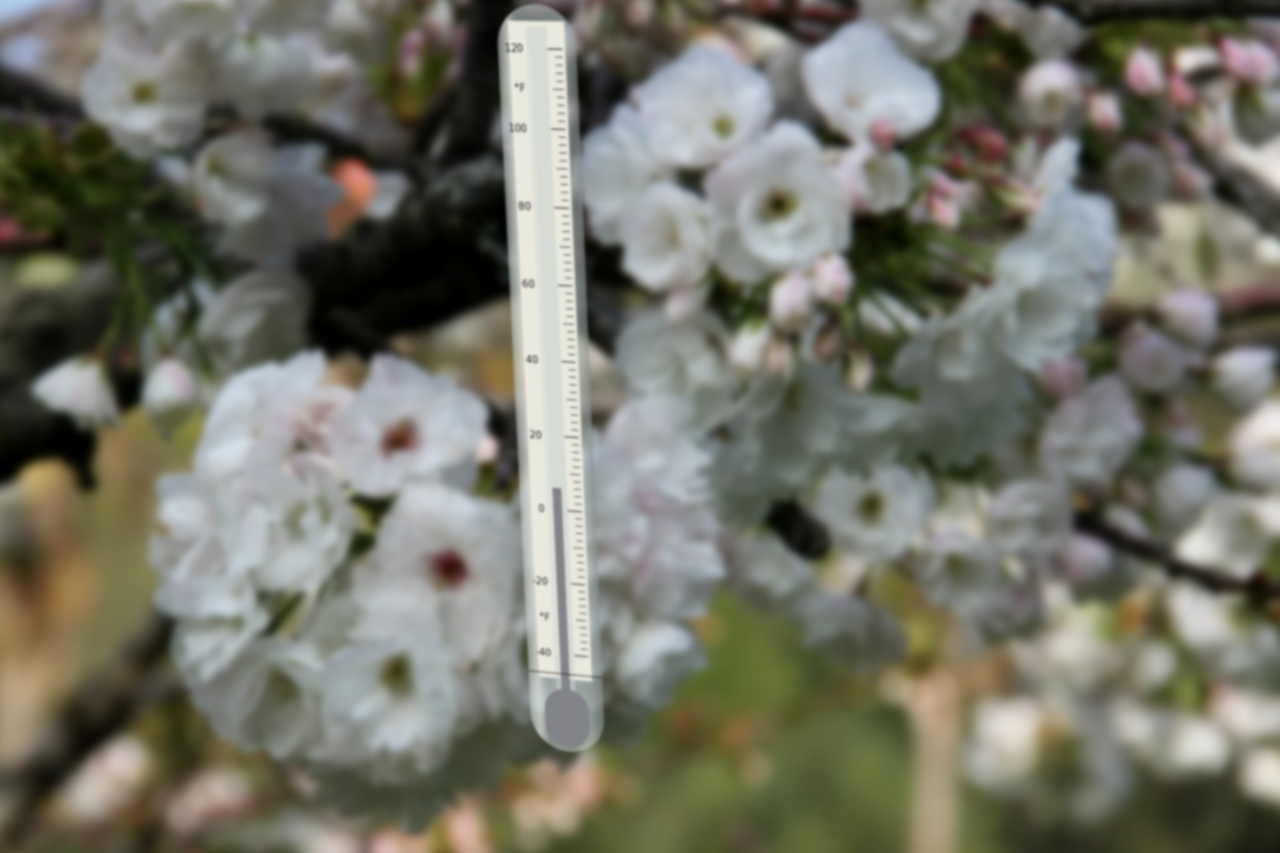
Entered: 6 °F
